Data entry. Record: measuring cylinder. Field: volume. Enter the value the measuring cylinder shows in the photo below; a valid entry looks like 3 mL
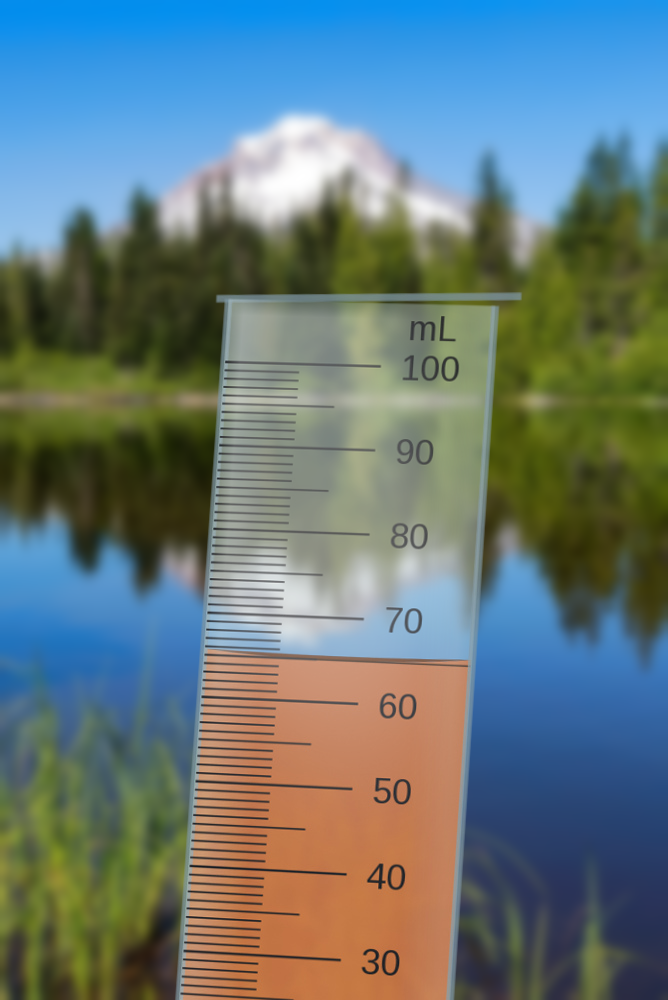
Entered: 65 mL
